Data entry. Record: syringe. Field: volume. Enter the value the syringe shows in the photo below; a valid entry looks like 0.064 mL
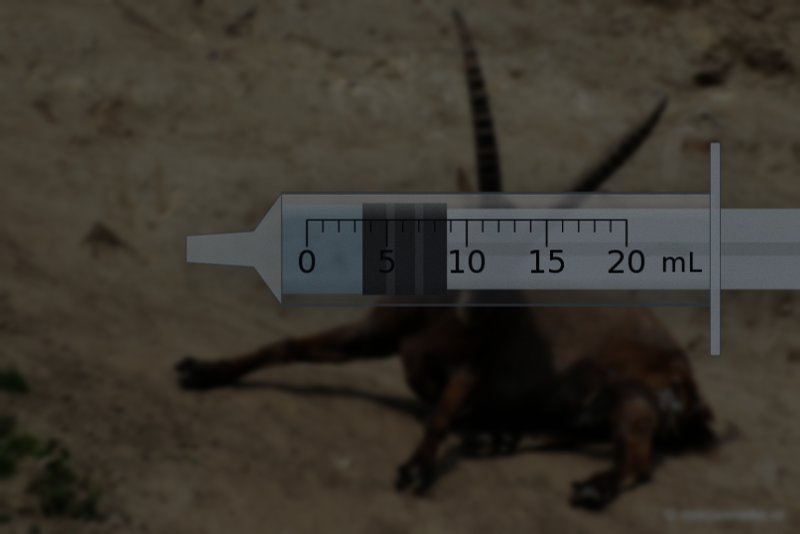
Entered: 3.5 mL
